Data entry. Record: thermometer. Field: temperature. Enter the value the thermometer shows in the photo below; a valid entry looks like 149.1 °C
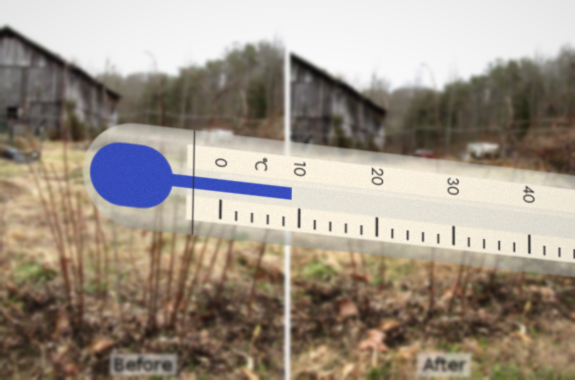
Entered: 9 °C
